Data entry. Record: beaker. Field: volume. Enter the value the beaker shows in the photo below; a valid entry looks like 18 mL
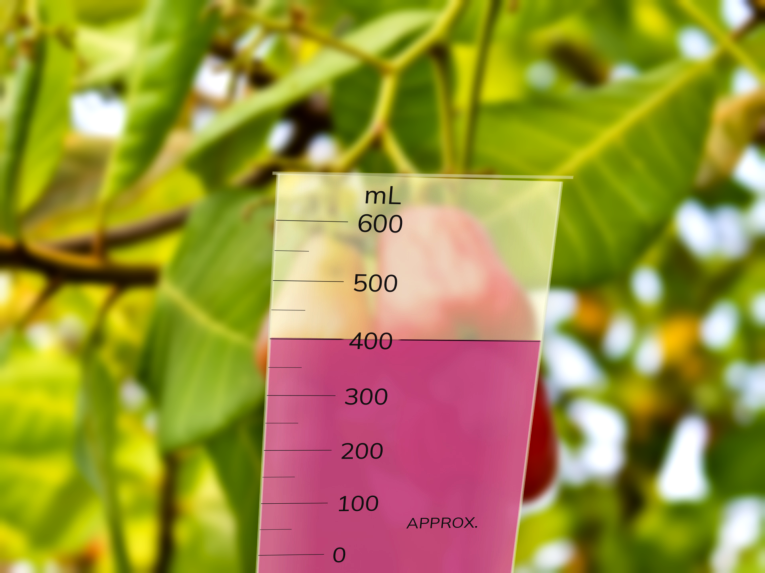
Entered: 400 mL
